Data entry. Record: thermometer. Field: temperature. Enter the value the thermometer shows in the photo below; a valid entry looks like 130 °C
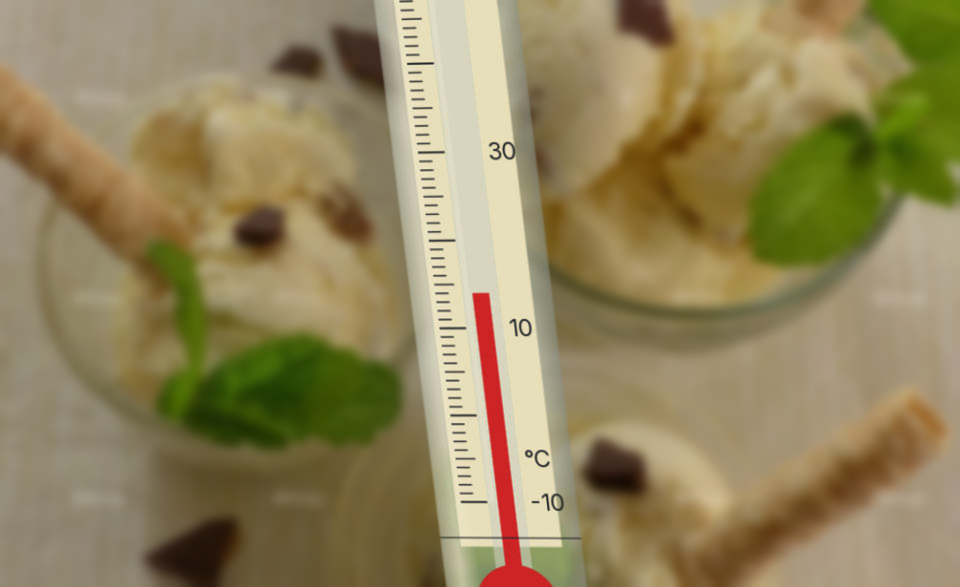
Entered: 14 °C
